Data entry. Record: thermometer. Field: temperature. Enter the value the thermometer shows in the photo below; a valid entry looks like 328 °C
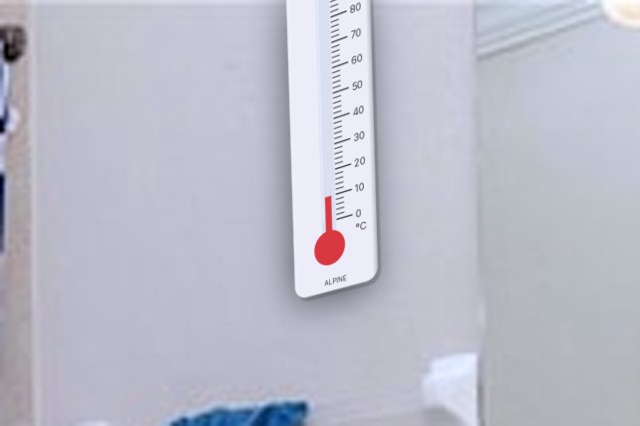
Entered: 10 °C
